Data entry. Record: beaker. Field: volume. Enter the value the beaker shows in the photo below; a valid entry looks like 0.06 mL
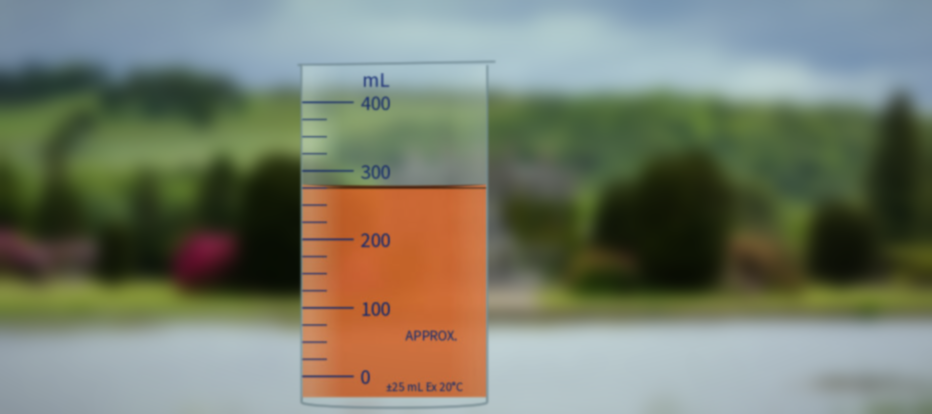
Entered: 275 mL
